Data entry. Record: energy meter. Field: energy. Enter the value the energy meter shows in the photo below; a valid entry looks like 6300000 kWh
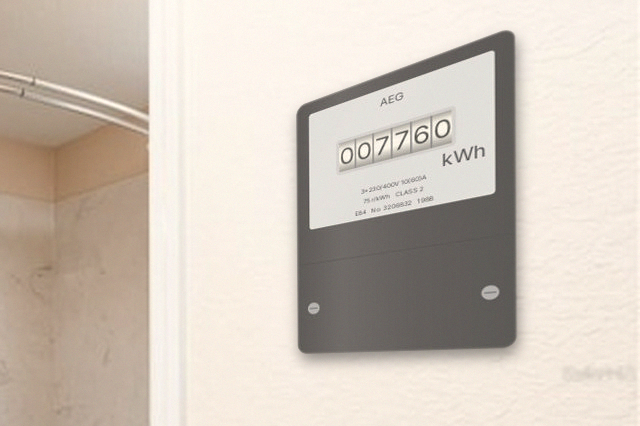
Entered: 7760 kWh
